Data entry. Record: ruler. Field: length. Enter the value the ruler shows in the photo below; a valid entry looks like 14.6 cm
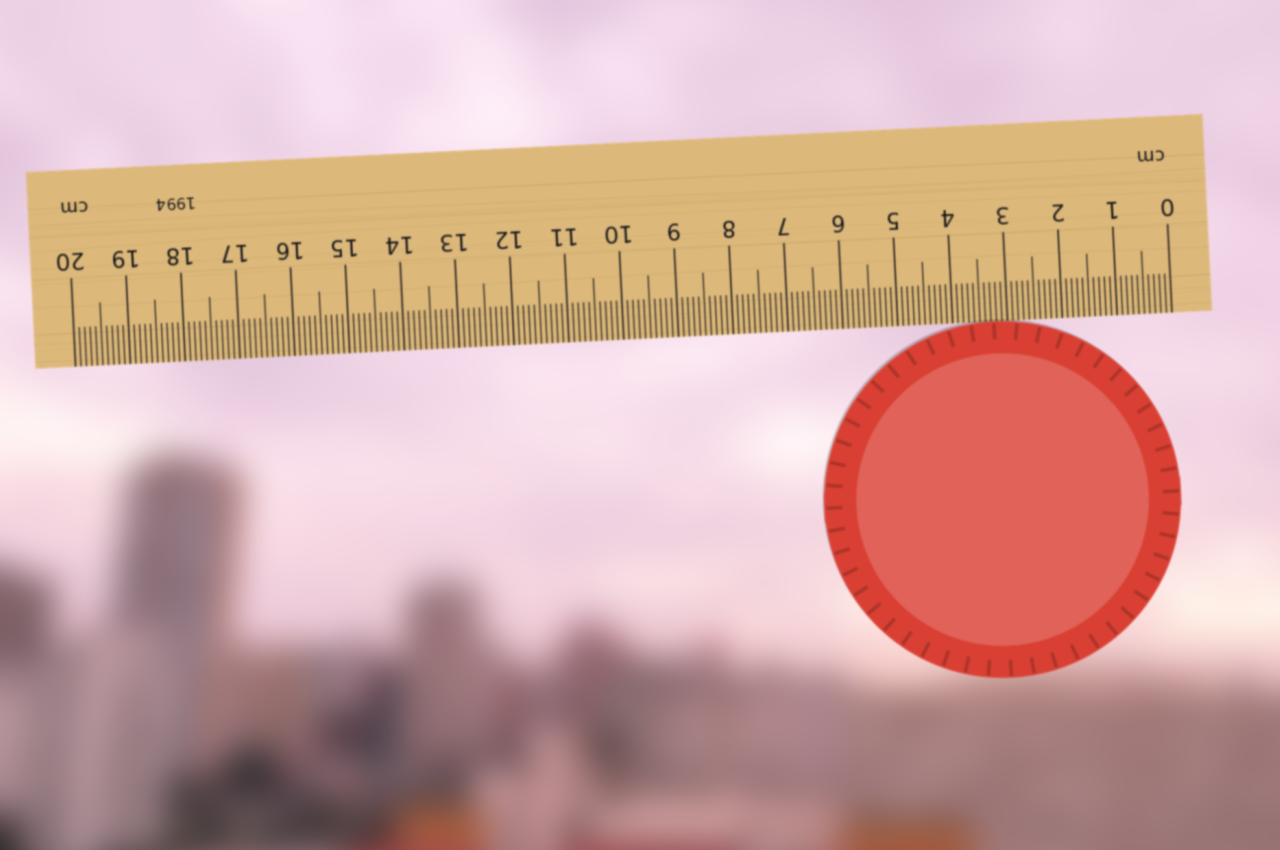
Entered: 6.5 cm
